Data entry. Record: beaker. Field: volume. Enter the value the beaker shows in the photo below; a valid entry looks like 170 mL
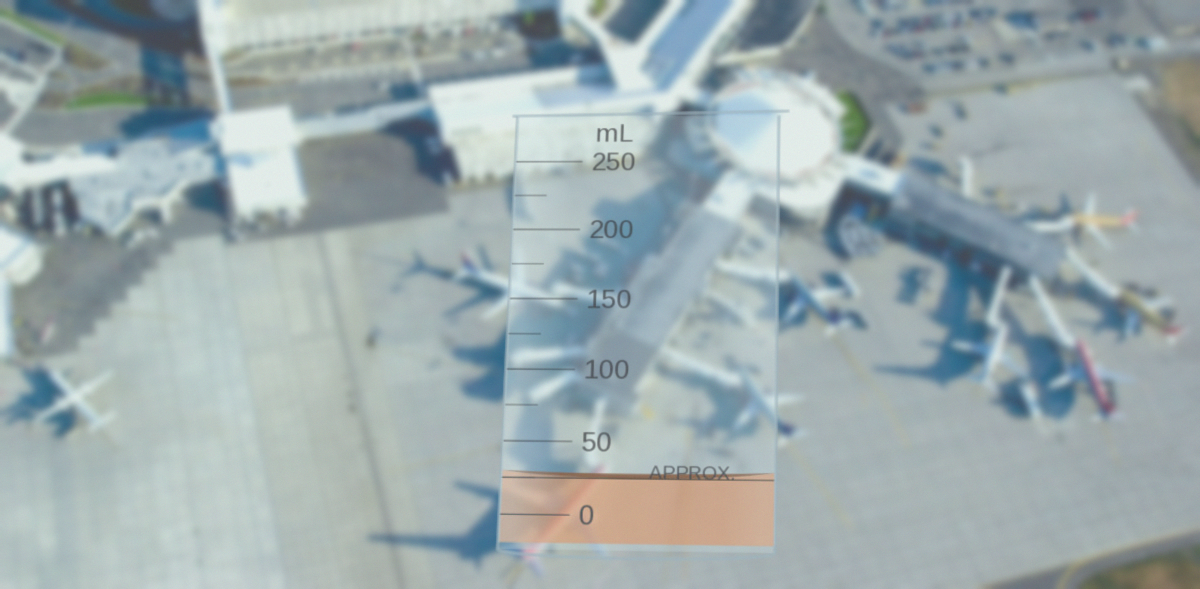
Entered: 25 mL
